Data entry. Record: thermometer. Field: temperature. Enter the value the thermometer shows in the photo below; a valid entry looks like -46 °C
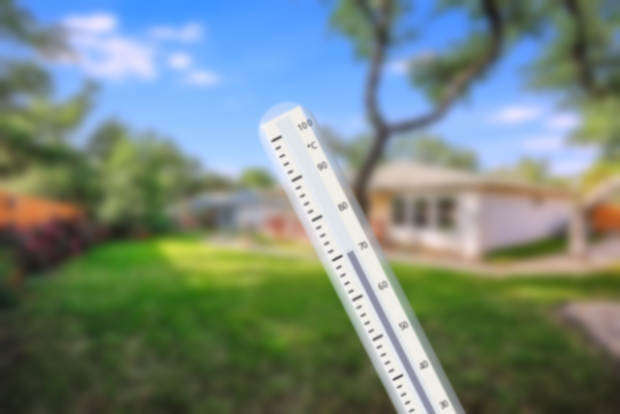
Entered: 70 °C
